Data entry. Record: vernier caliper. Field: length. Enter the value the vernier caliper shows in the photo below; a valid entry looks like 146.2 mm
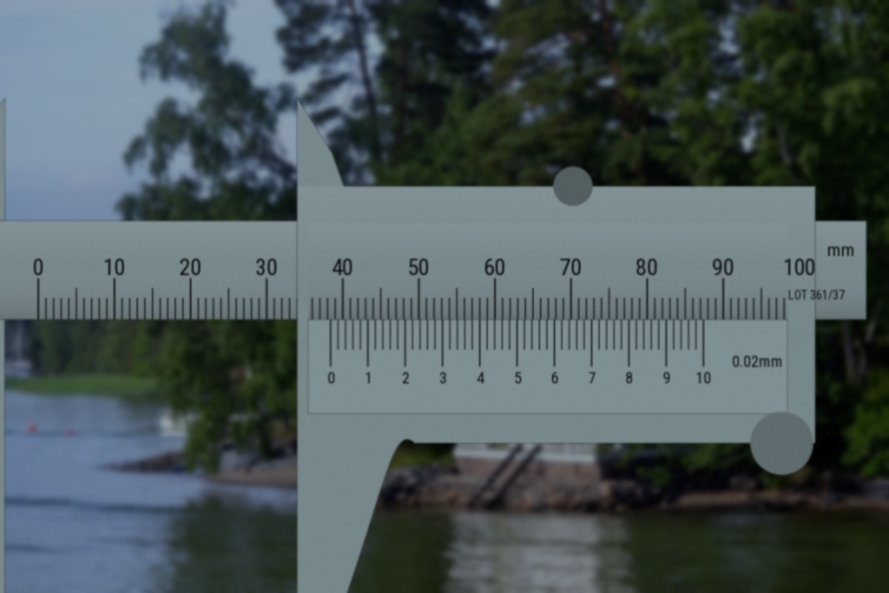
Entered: 38.4 mm
